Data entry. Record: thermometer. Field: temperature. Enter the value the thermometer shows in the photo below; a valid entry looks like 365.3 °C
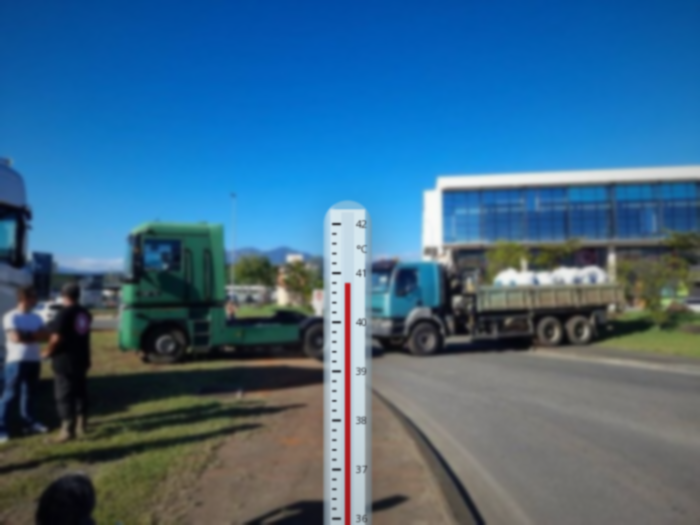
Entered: 40.8 °C
